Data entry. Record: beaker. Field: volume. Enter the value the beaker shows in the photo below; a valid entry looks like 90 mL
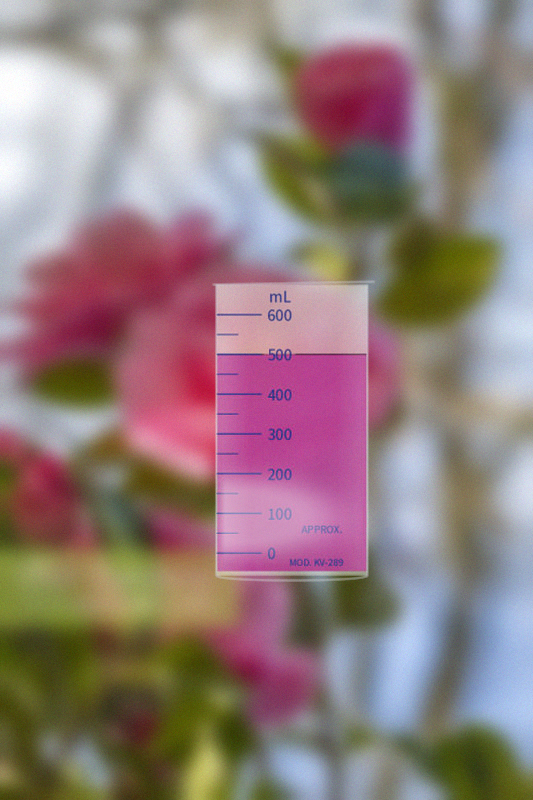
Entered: 500 mL
